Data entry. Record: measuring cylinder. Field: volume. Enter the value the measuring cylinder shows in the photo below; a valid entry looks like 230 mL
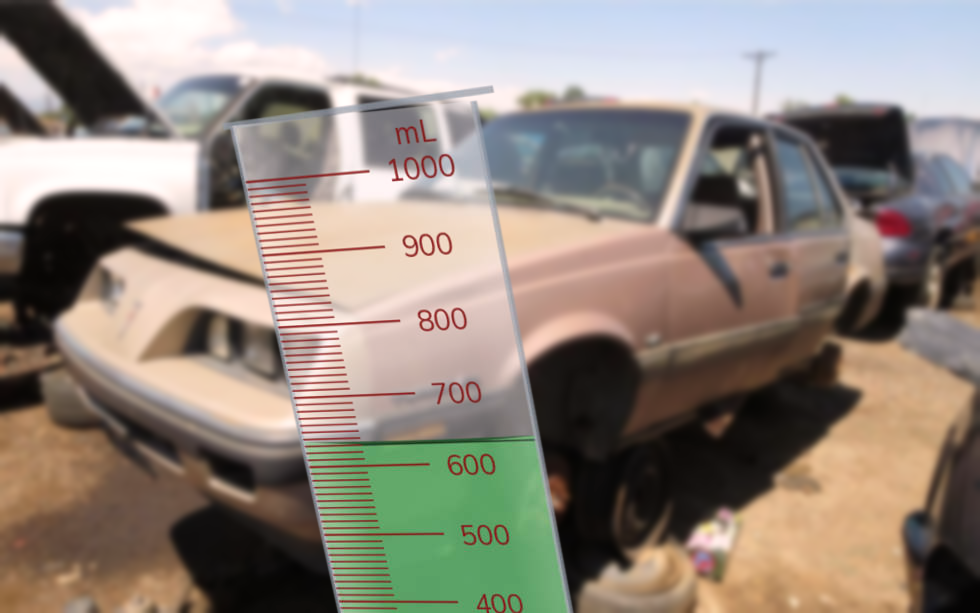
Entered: 630 mL
